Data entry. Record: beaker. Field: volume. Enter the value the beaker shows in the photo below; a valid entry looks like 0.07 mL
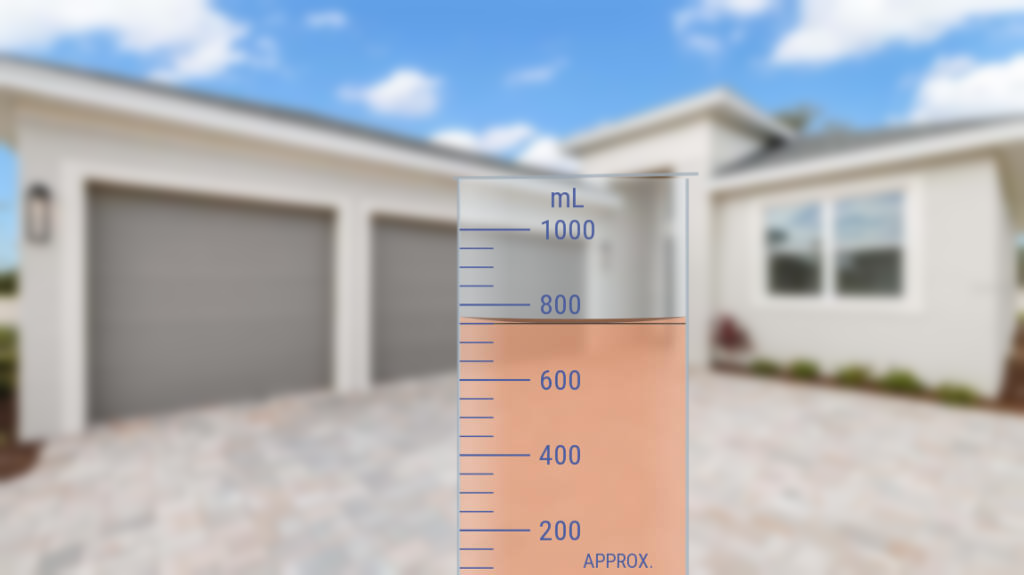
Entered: 750 mL
